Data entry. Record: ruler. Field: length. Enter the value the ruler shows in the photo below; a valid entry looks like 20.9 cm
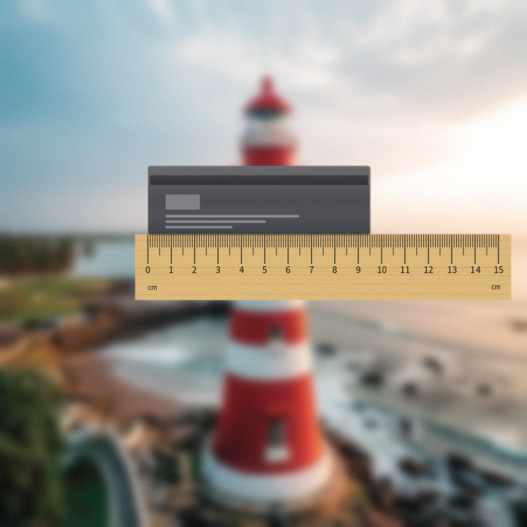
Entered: 9.5 cm
